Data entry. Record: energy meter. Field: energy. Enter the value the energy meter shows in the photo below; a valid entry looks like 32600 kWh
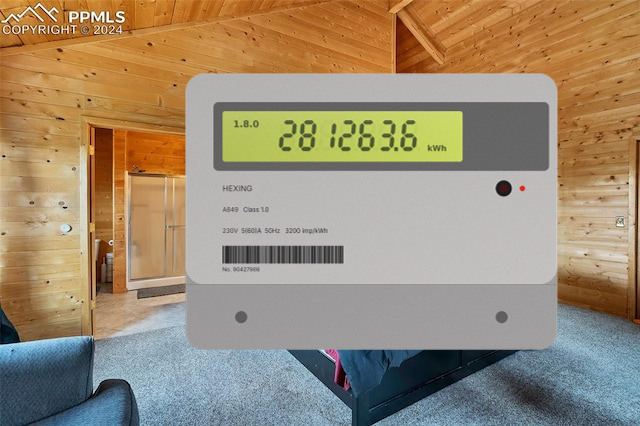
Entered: 281263.6 kWh
